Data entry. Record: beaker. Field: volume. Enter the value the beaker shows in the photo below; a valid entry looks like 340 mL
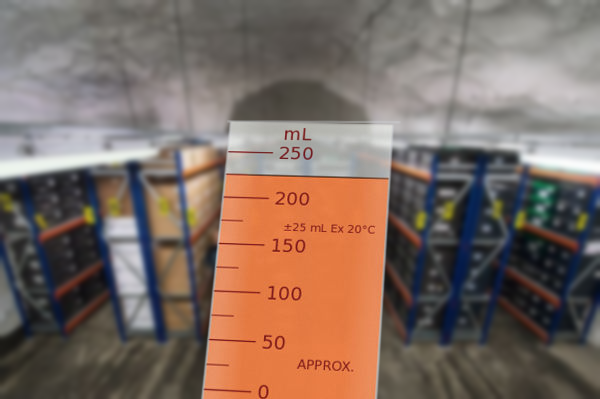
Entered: 225 mL
